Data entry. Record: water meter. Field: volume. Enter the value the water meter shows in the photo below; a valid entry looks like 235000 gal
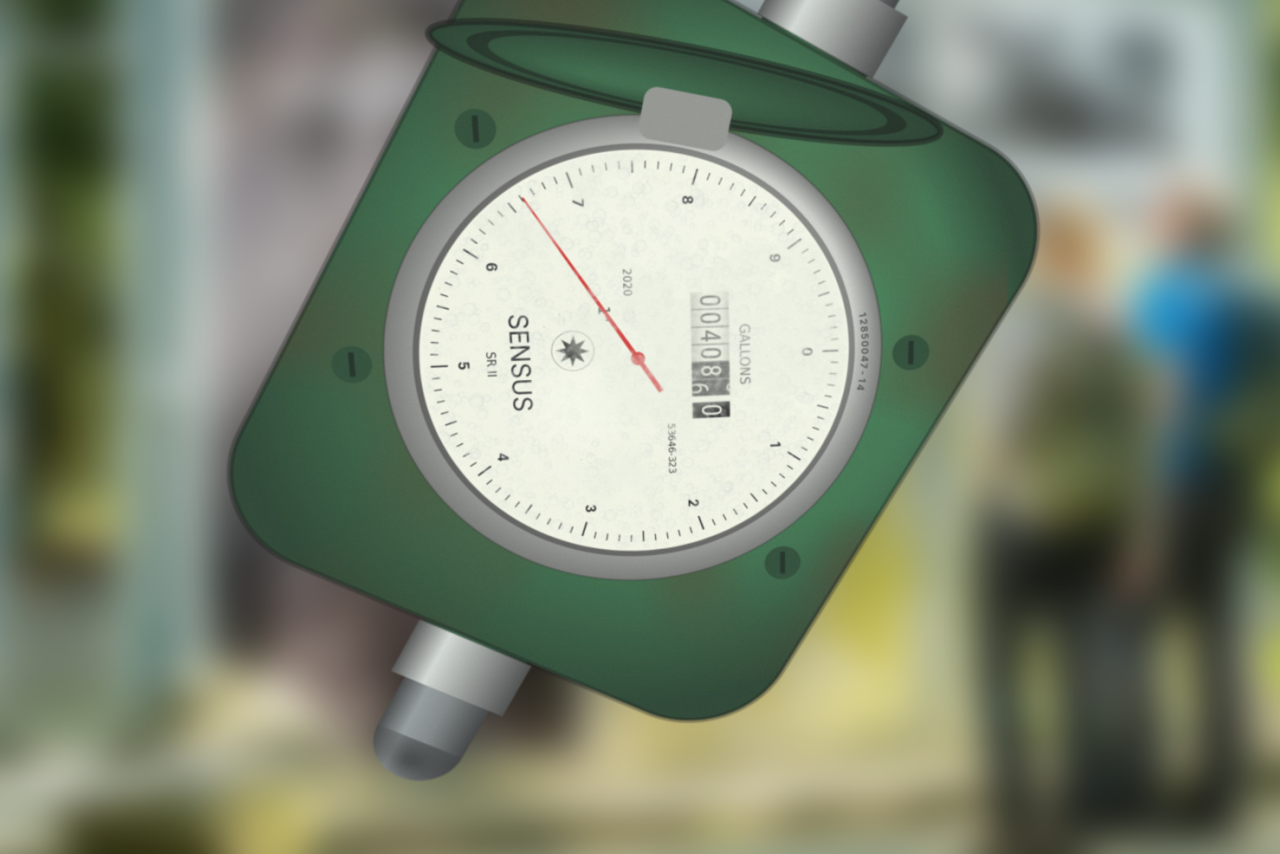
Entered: 40856.6 gal
